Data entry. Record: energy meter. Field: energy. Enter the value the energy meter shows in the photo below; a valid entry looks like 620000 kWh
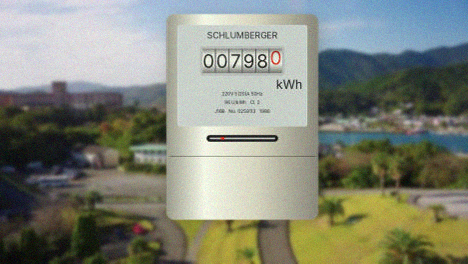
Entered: 798.0 kWh
